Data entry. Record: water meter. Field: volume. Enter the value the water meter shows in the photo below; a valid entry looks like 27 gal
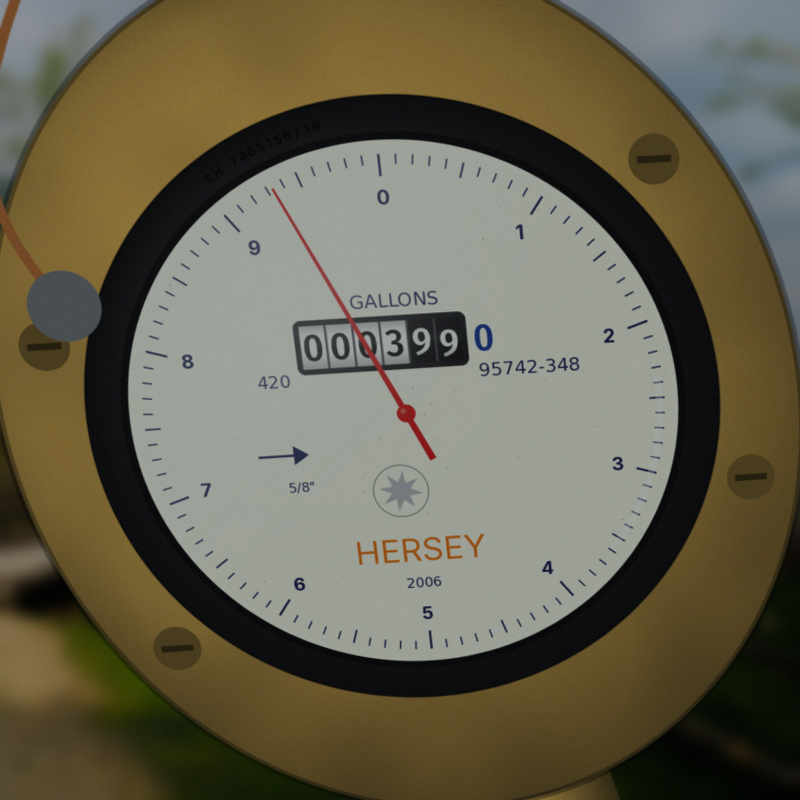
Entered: 3989.3 gal
